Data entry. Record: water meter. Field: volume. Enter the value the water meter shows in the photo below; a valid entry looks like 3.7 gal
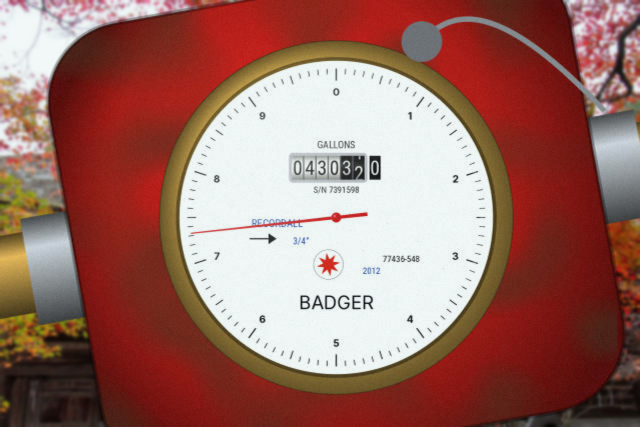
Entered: 430317.3 gal
